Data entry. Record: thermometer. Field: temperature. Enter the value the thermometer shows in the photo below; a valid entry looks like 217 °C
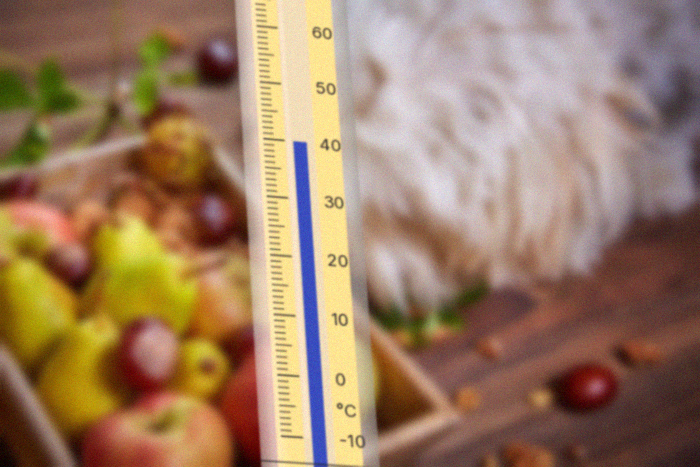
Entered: 40 °C
